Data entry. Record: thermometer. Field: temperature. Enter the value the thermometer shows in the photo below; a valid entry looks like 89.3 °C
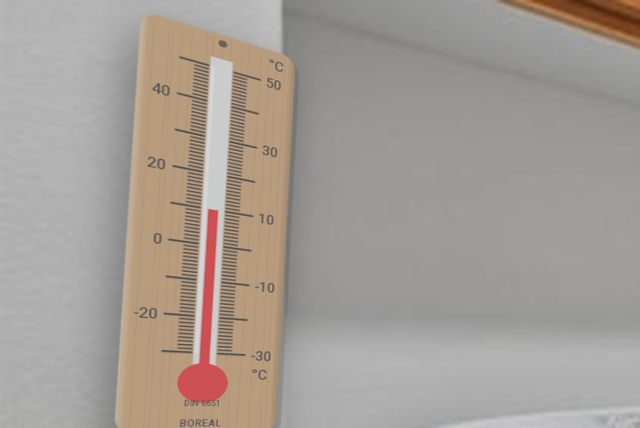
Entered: 10 °C
